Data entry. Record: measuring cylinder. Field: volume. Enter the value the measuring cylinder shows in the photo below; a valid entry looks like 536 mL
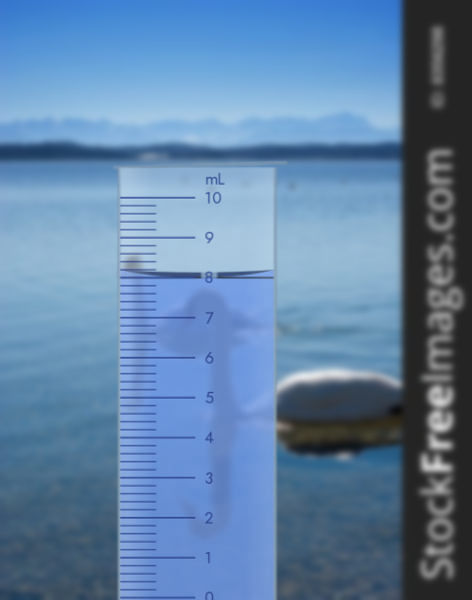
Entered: 8 mL
